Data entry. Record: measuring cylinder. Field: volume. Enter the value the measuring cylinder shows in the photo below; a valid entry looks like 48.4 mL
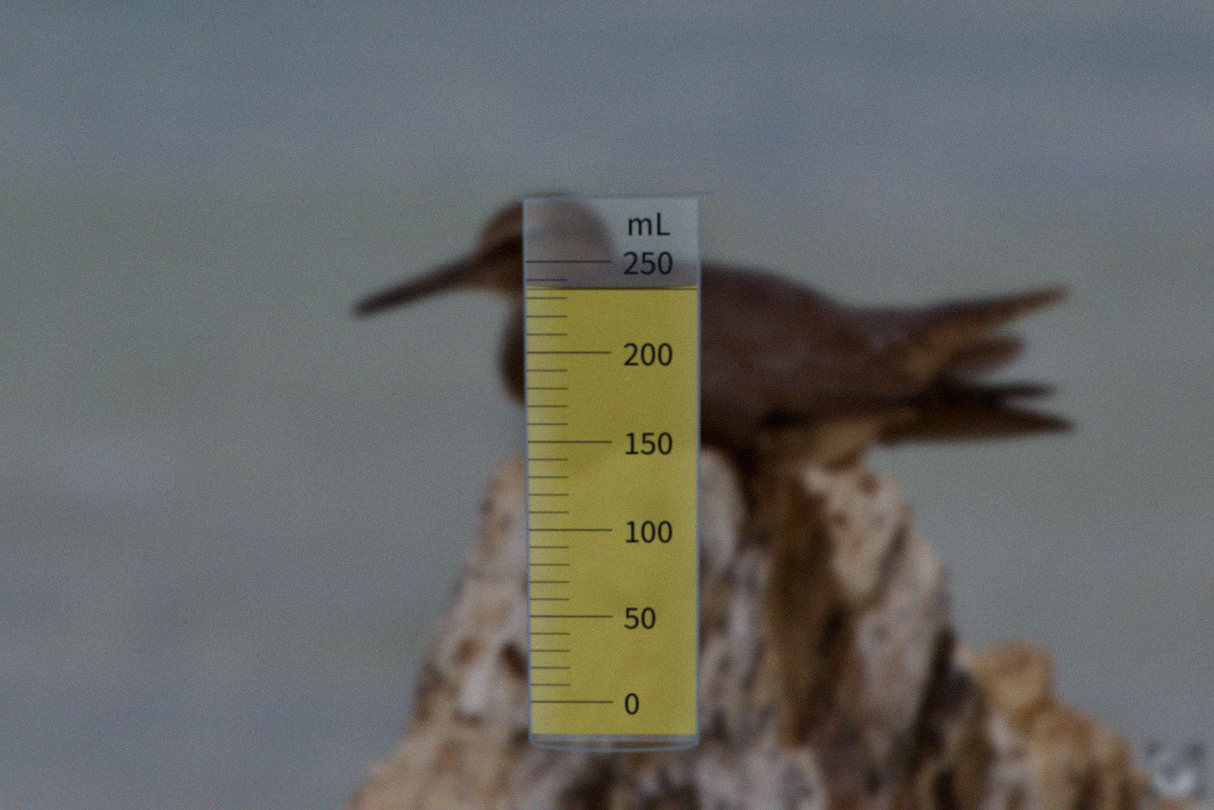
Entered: 235 mL
